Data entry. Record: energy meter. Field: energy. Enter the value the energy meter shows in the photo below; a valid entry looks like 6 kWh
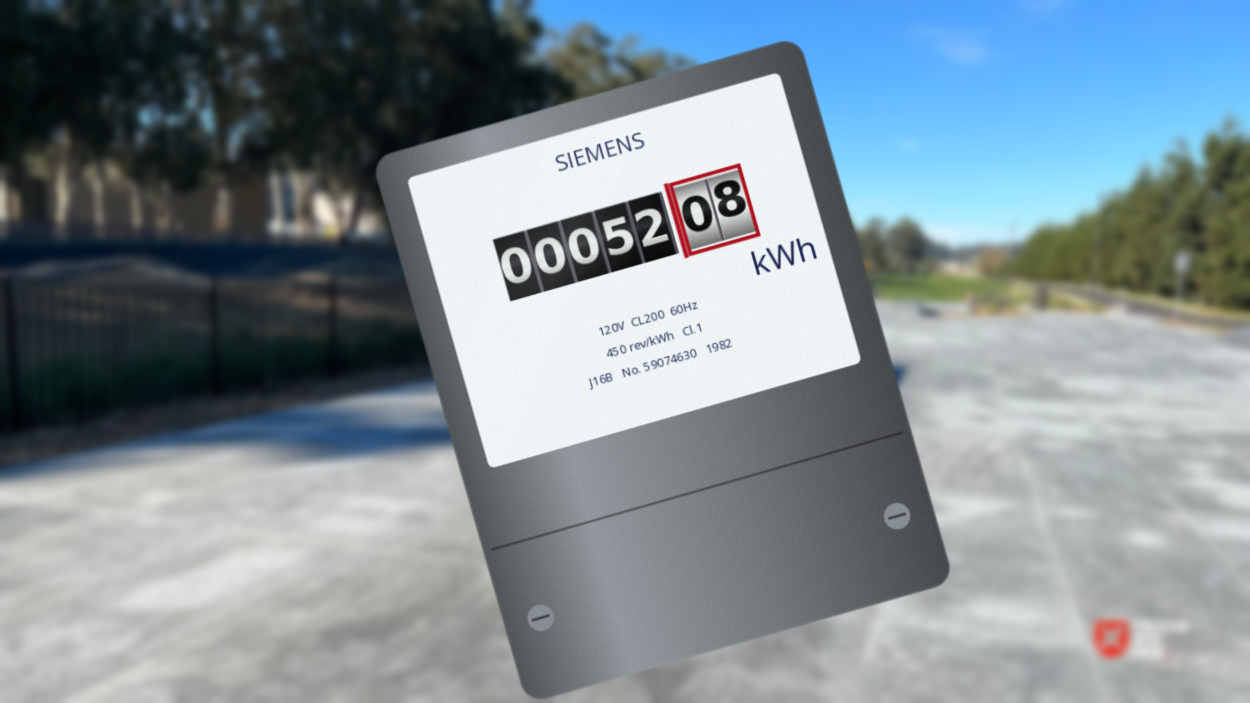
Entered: 52.08 kWh
